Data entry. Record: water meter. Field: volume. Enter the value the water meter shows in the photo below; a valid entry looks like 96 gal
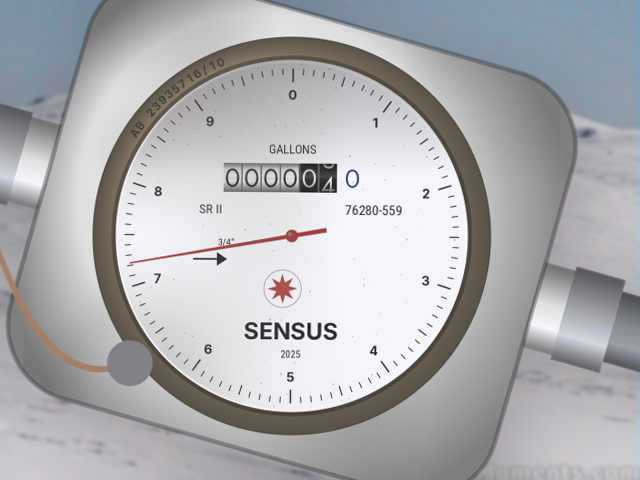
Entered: 37.2 gal
